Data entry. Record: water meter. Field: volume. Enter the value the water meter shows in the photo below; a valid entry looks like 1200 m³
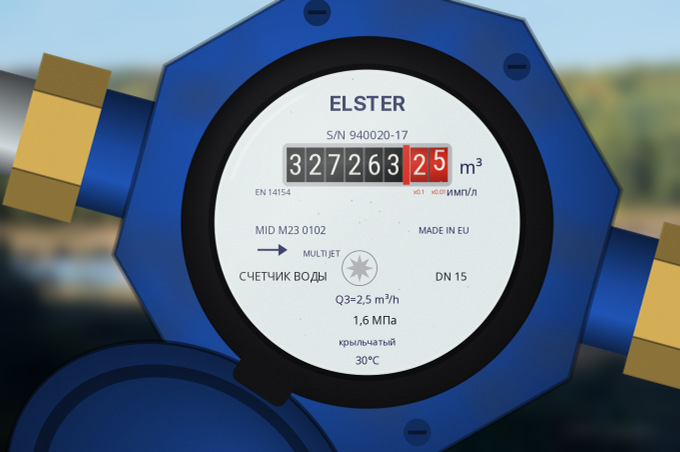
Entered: 327263.25 m³
